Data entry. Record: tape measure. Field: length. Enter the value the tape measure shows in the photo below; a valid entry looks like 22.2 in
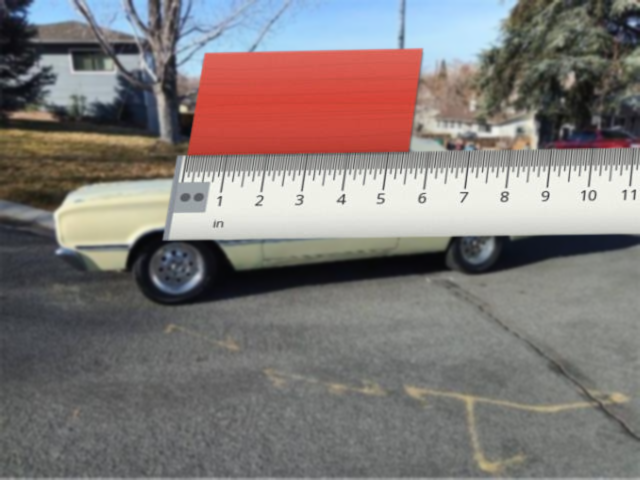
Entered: 5.5 in
